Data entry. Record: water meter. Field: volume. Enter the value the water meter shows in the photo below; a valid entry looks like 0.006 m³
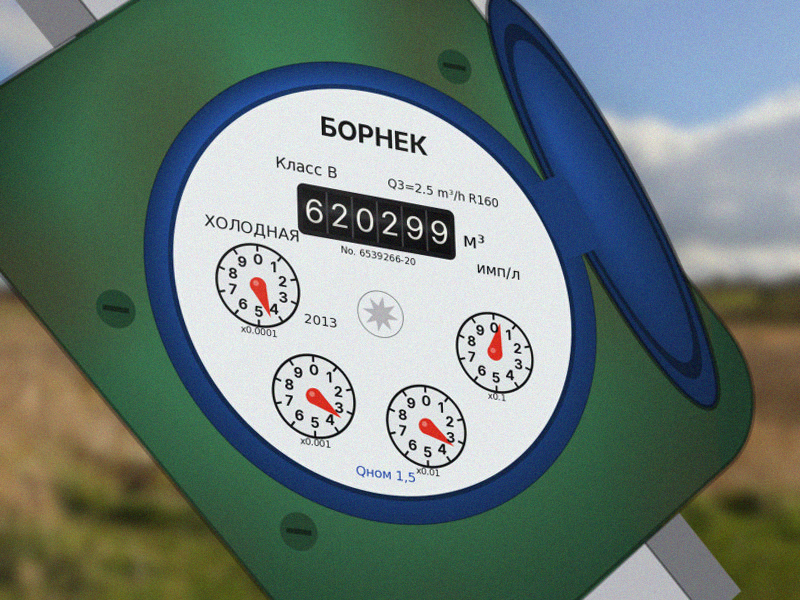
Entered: 620299.0334 m³
